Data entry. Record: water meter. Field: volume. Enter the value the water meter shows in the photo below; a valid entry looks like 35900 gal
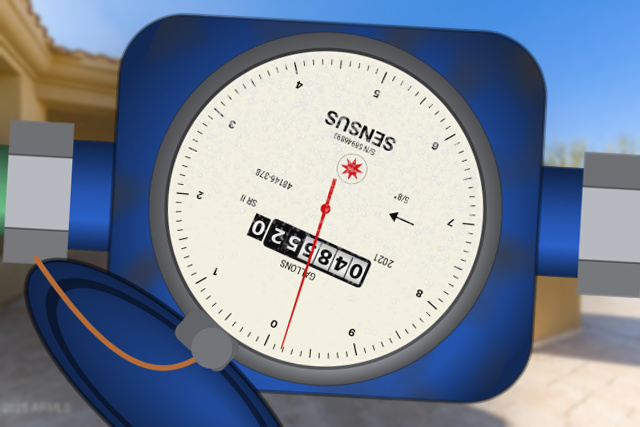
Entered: 485519.8 gal
